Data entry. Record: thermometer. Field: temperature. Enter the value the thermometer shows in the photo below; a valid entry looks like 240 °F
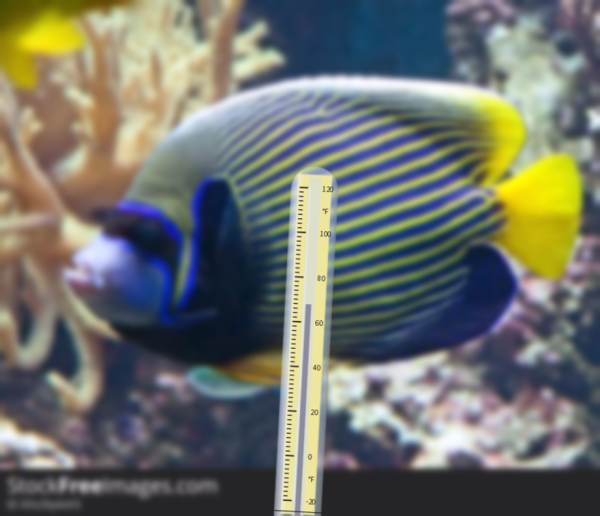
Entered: 68 °F
